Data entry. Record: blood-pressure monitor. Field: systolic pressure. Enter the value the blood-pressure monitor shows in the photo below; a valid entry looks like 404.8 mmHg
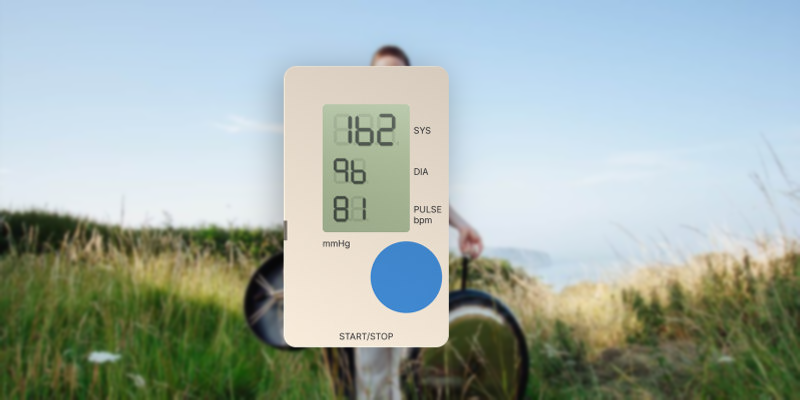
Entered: 162 mmHg
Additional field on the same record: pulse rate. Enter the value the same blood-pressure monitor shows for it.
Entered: 81 bpm
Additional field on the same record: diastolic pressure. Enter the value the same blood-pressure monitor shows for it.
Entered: 96 mmHg
